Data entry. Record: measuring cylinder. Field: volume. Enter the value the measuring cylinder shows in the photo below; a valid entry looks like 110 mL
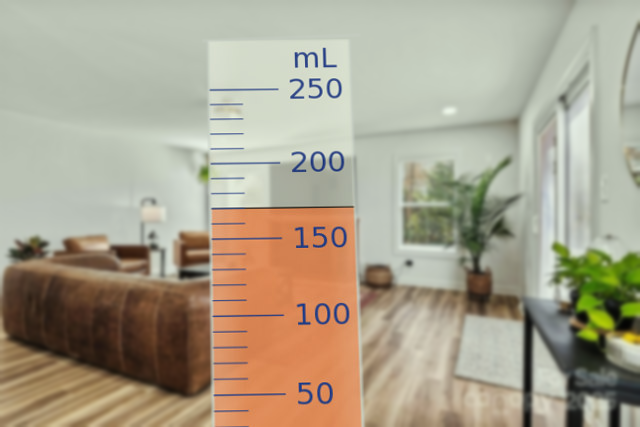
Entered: 170 mL
